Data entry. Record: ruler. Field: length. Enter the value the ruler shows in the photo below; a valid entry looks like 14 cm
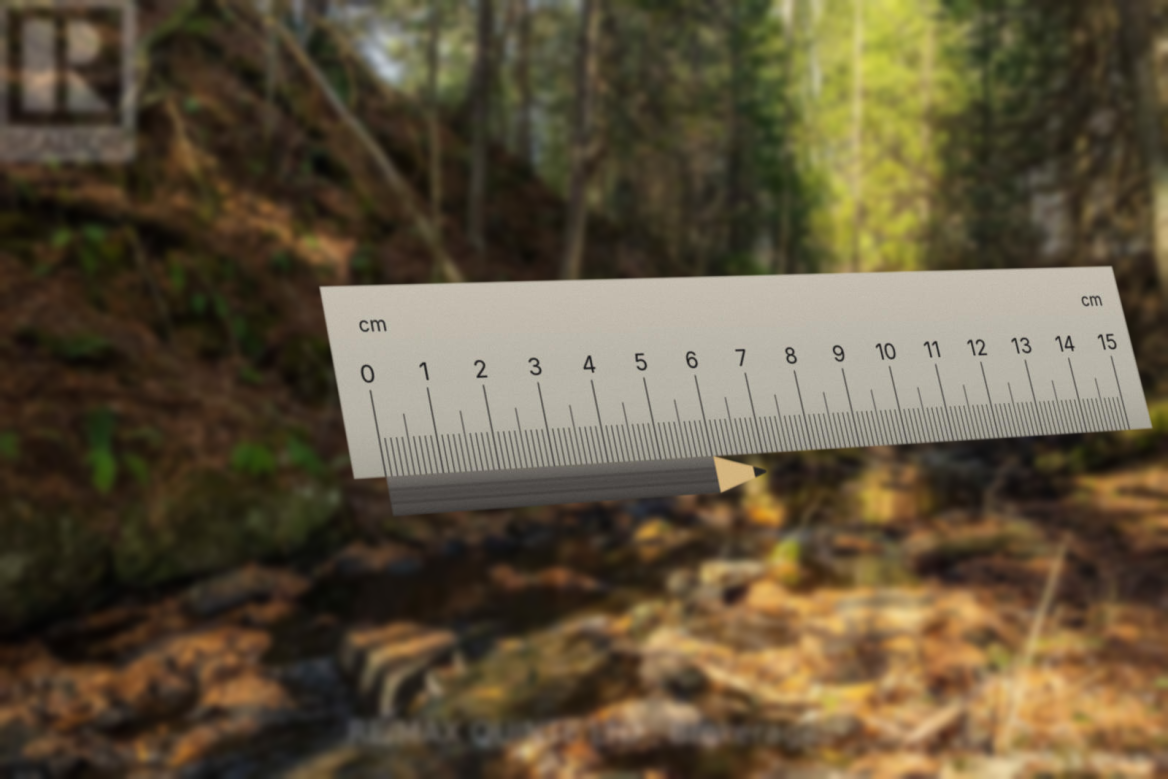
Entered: 7 cm
